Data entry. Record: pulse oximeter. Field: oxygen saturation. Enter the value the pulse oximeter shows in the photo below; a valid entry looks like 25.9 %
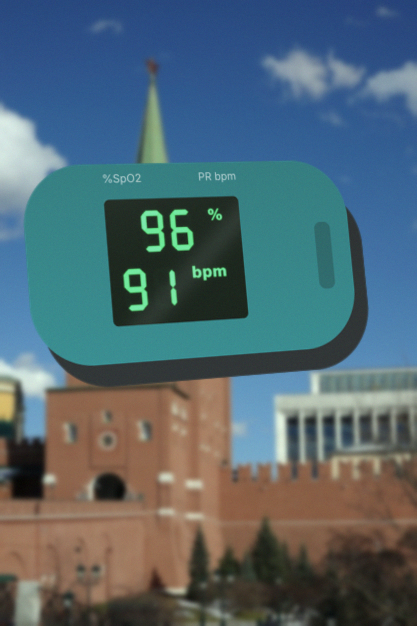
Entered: 96 %
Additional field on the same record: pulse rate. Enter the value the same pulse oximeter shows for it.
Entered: 91 bpm
